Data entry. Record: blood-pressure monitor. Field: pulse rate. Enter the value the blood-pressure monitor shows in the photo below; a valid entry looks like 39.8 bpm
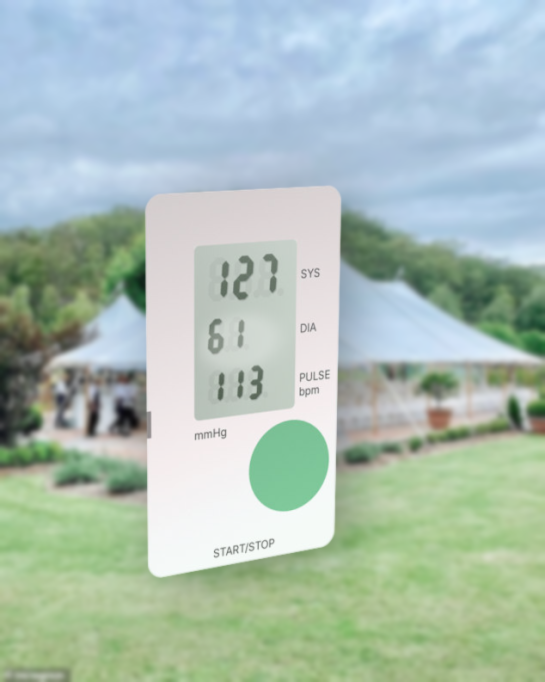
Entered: 113 bpm
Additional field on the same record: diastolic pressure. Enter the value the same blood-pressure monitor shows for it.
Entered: 61 mmHg
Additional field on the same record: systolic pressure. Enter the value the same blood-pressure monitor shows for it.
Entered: 127 mmHg
